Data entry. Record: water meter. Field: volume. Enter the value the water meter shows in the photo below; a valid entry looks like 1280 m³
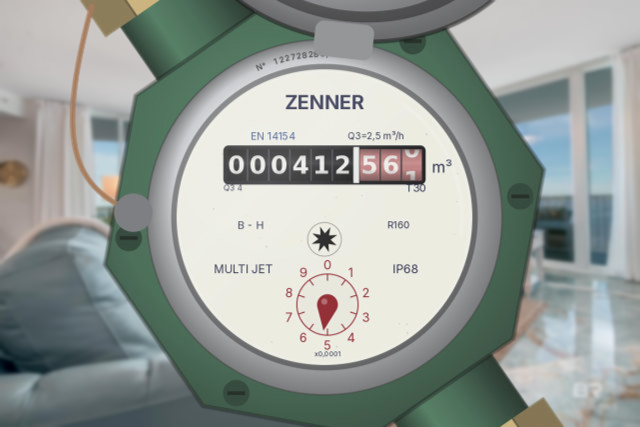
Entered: 412.5605 m³
